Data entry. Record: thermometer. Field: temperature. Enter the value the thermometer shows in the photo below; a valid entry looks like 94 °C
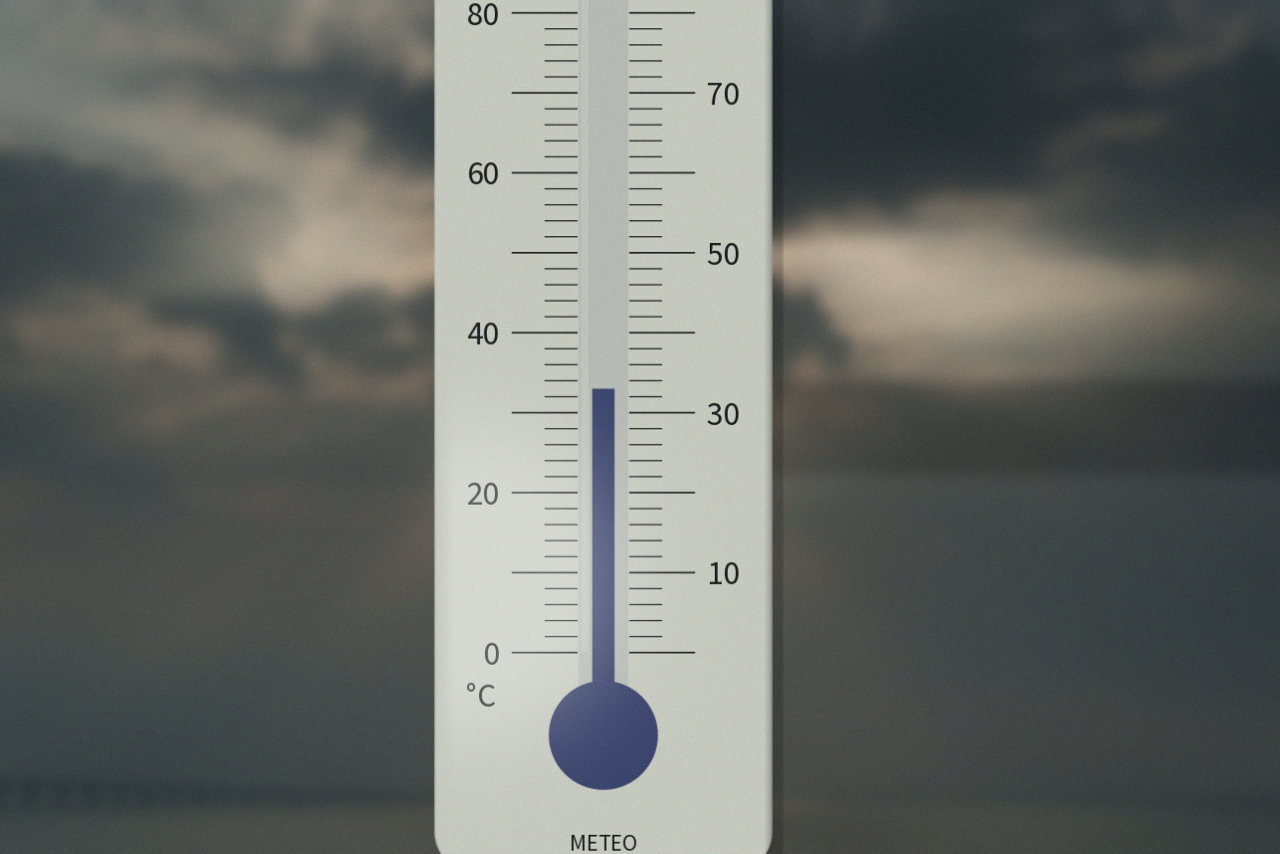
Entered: 33 °C
